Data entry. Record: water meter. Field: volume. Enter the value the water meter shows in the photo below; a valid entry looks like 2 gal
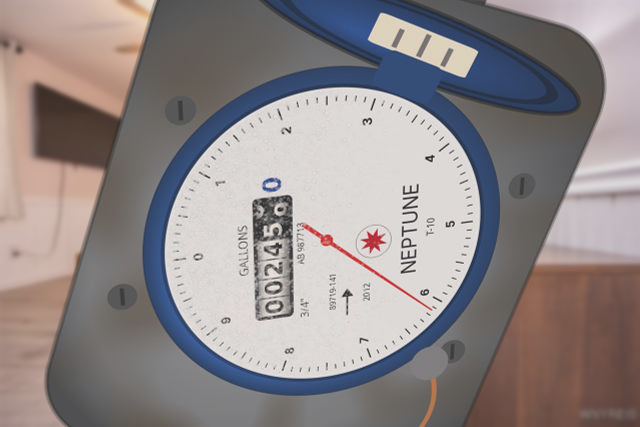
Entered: 24586.1 gal
